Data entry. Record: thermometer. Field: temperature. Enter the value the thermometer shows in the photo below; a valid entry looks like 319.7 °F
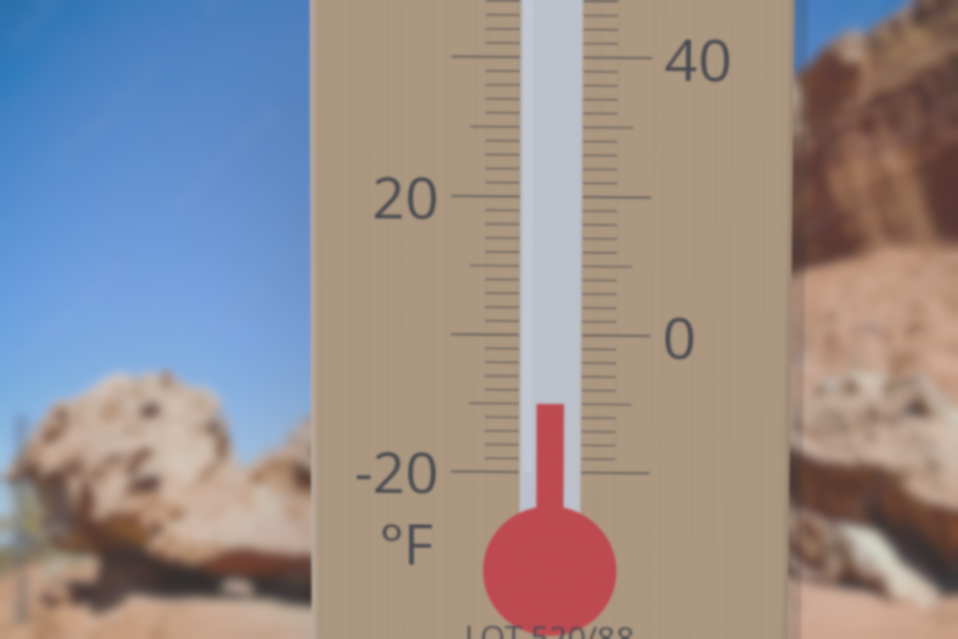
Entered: -10 °F
